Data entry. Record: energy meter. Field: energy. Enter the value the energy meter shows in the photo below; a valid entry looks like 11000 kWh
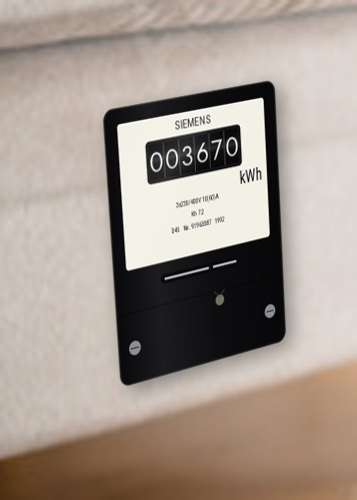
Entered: 3670 kWh
